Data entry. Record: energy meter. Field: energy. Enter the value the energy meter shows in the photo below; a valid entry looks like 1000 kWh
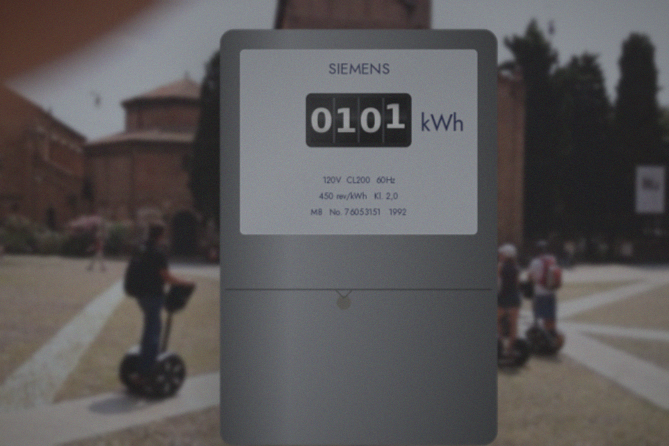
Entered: 101 kWh
